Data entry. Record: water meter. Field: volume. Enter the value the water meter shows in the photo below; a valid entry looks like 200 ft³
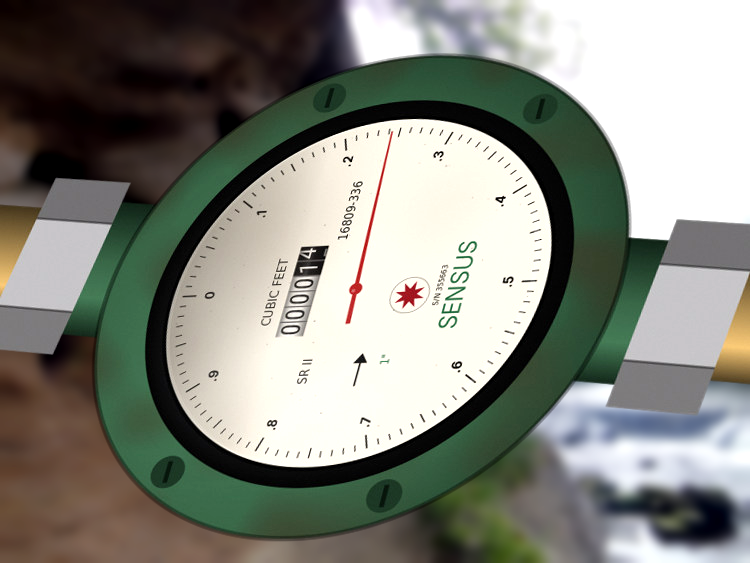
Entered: 14.24 ft³
